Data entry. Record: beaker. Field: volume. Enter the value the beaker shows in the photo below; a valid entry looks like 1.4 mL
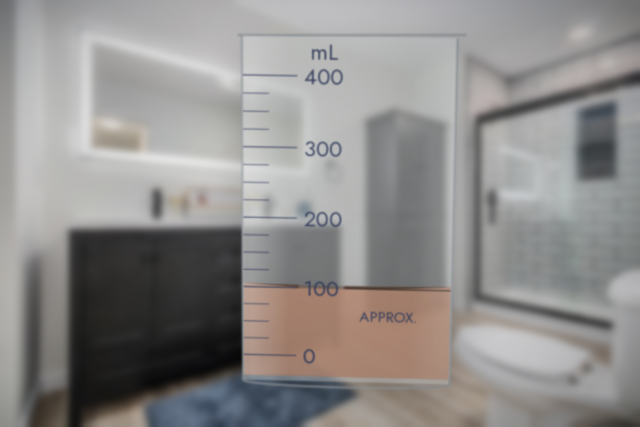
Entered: 100 mL
